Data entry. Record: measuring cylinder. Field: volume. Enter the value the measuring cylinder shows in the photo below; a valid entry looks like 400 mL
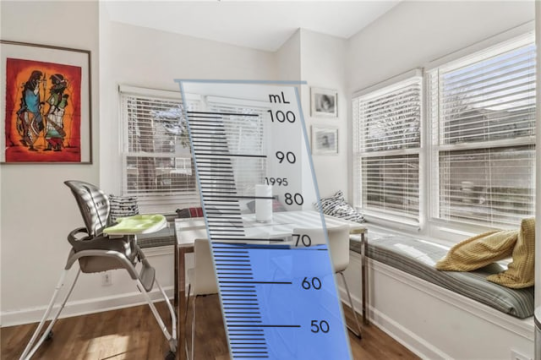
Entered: 68 mL
